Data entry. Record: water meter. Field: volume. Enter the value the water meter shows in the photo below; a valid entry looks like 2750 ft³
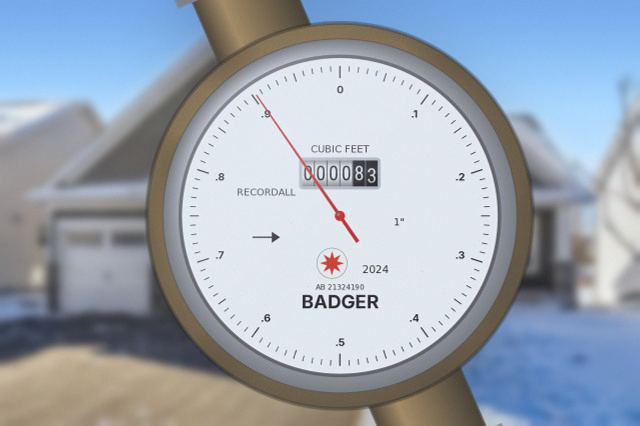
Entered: 82.90 ft³
